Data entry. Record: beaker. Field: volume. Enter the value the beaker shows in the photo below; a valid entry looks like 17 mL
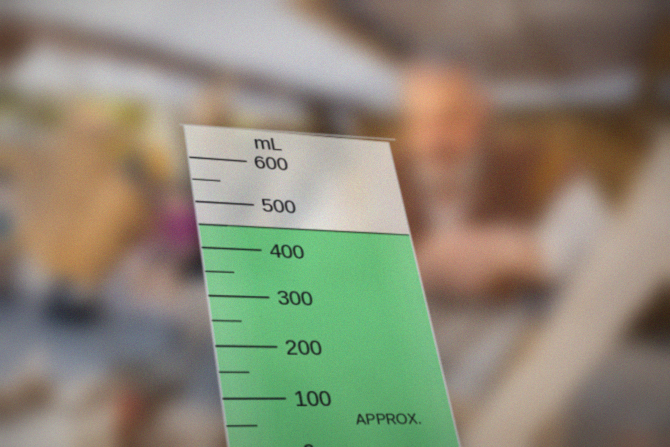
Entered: 450 mL
